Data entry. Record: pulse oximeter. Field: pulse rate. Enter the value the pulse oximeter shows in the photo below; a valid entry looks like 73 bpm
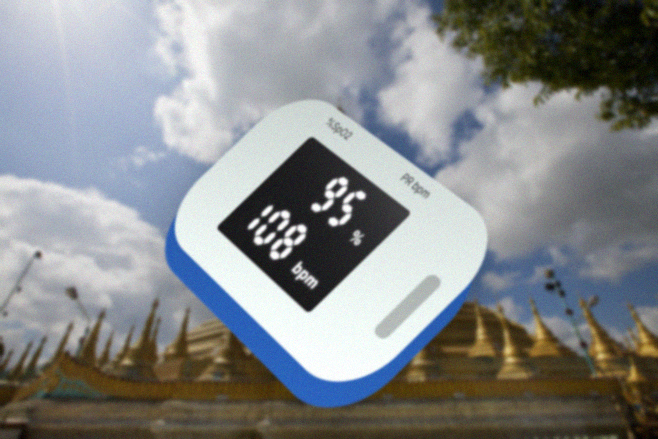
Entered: 108 bpm
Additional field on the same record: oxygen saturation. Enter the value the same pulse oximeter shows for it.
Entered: 95 %
